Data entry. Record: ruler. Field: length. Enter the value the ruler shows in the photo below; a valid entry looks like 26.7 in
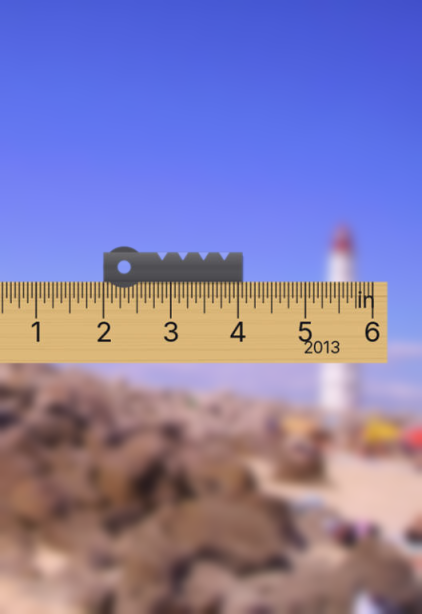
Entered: 2.0625 in
